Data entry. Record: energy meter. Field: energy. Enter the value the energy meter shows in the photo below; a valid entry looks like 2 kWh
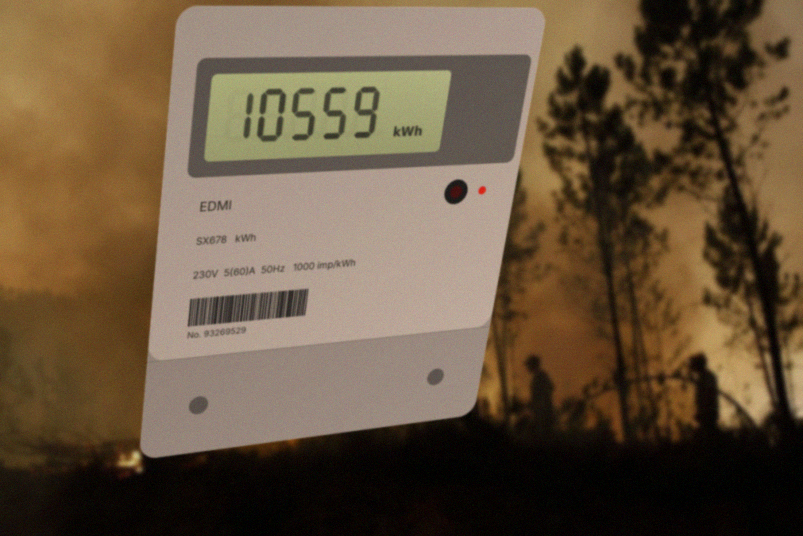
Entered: 10559 kWh
